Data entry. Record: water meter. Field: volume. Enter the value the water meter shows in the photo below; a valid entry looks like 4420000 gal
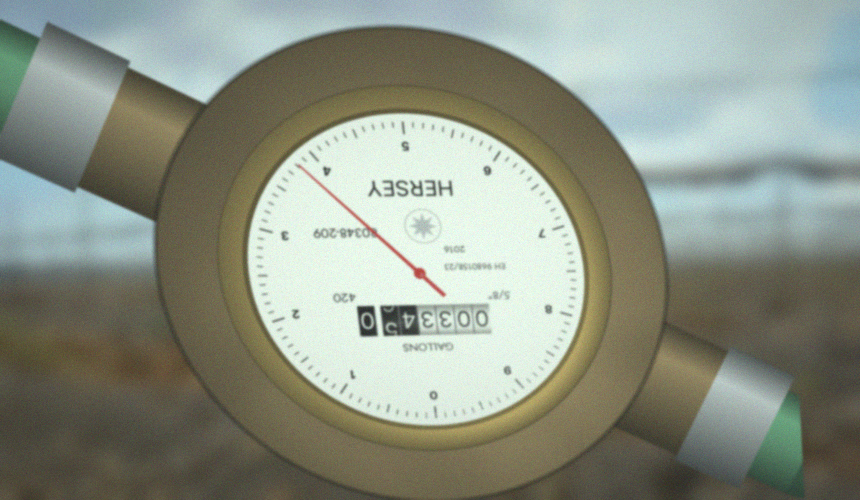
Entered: 33453.8 gal
